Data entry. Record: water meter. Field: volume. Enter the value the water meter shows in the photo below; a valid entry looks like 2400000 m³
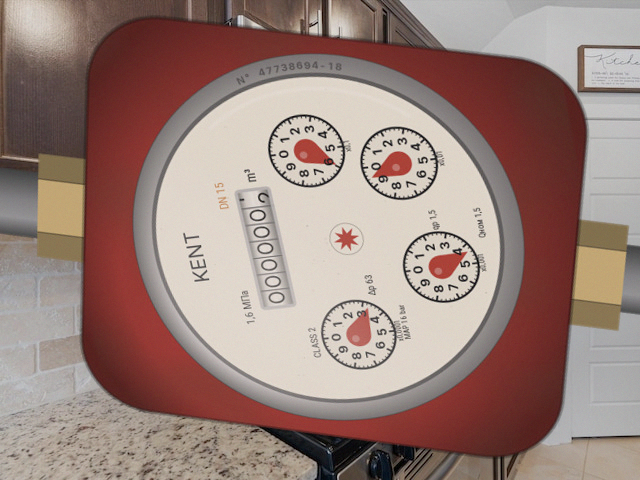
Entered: 1.5943 m³
